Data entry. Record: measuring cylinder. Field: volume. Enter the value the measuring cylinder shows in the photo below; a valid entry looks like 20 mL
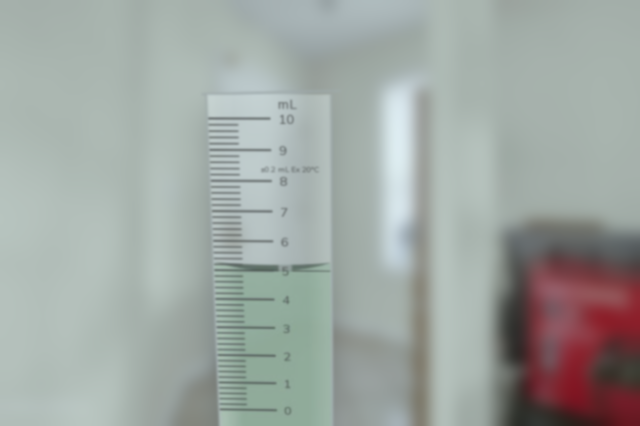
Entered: 5 mL
